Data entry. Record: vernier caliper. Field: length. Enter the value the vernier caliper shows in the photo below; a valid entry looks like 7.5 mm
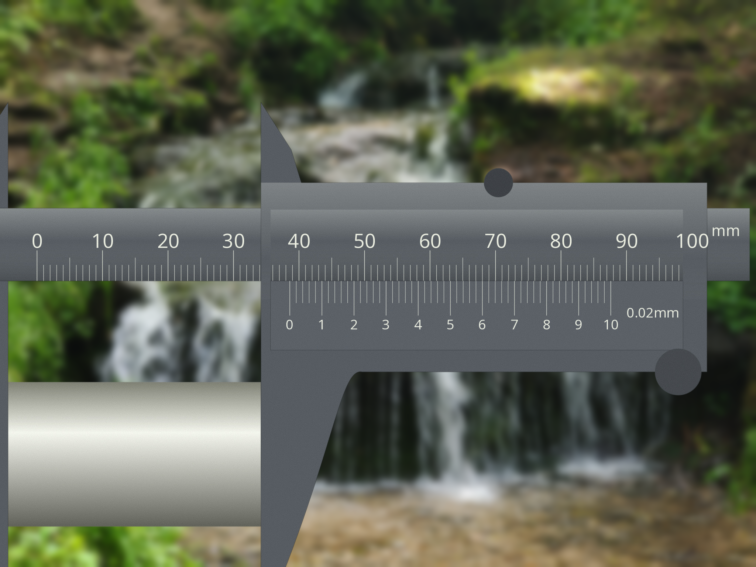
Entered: 38.6 mm
